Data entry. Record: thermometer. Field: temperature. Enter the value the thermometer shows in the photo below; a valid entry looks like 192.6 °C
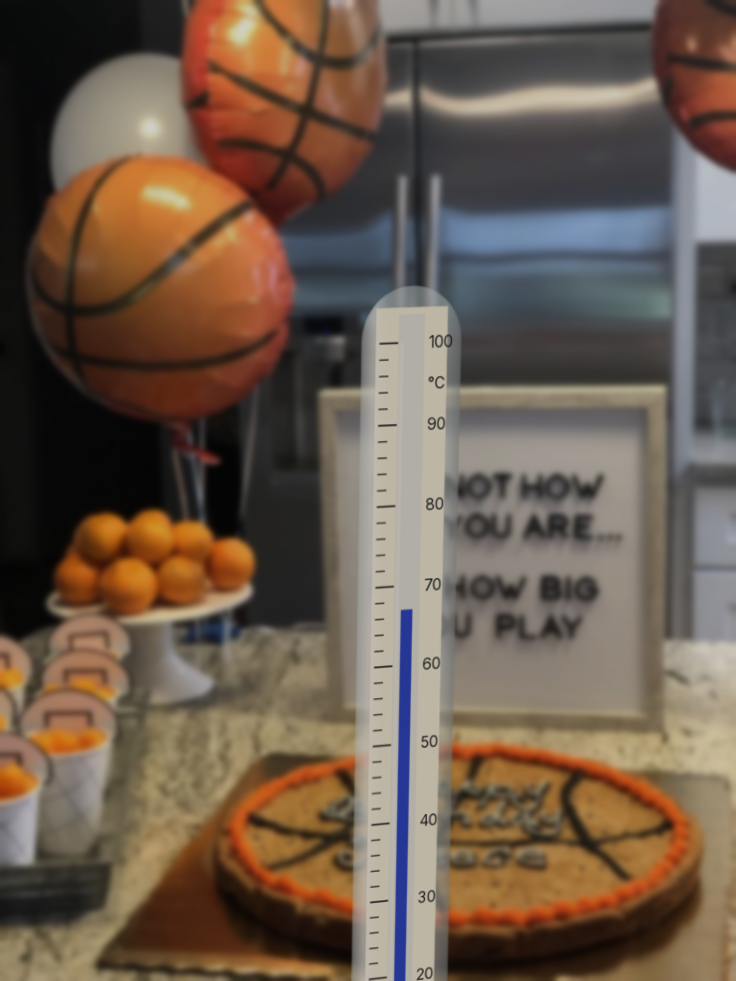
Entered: 67 °C
